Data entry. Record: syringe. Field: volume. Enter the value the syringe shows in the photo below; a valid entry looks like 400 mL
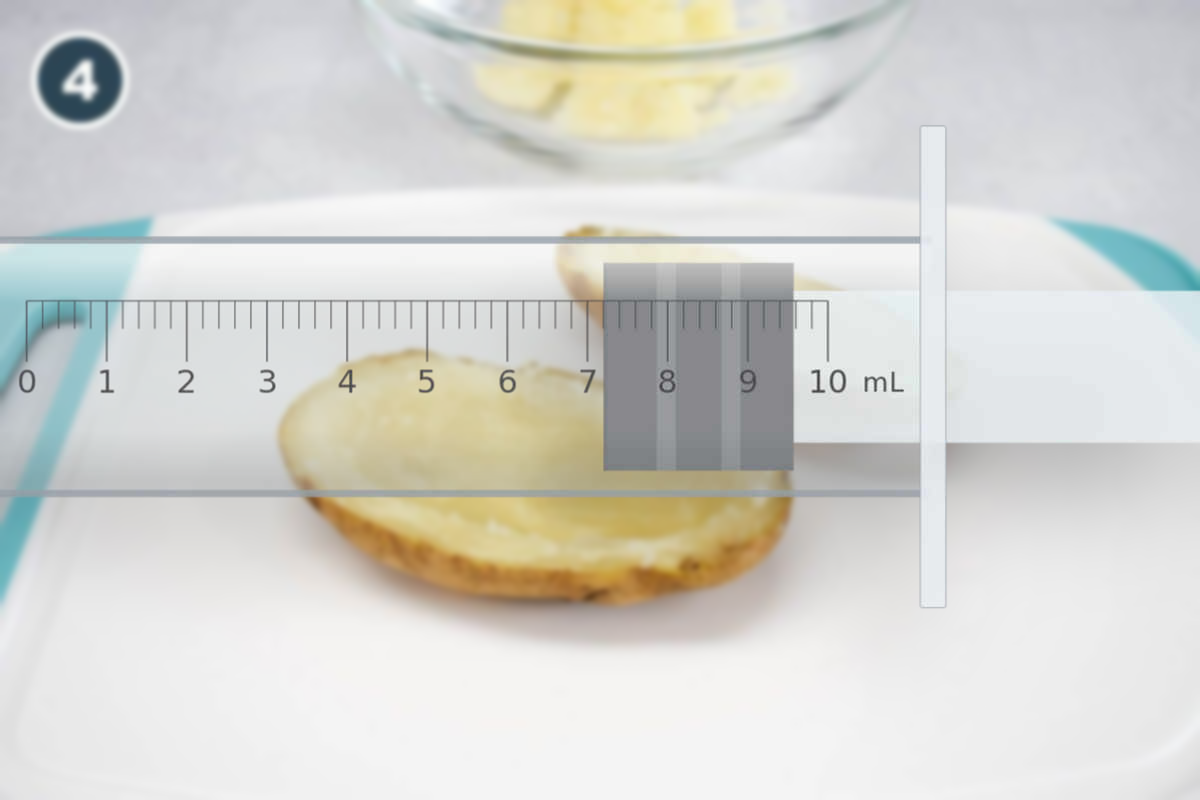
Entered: 7.2 mL
